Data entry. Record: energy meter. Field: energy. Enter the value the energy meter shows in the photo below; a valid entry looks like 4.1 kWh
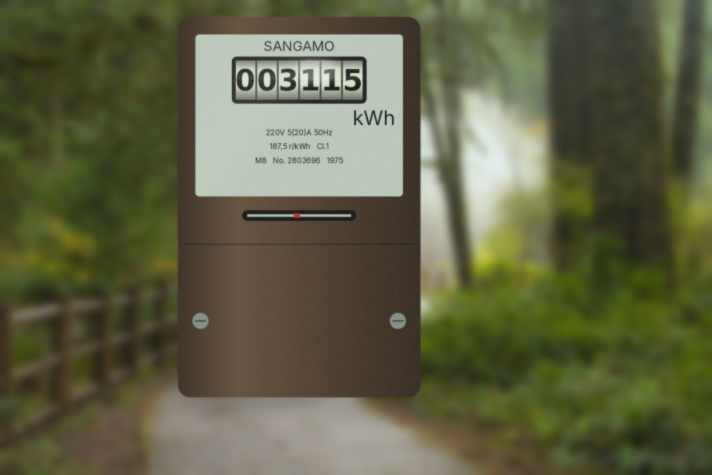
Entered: 3115 kWh
